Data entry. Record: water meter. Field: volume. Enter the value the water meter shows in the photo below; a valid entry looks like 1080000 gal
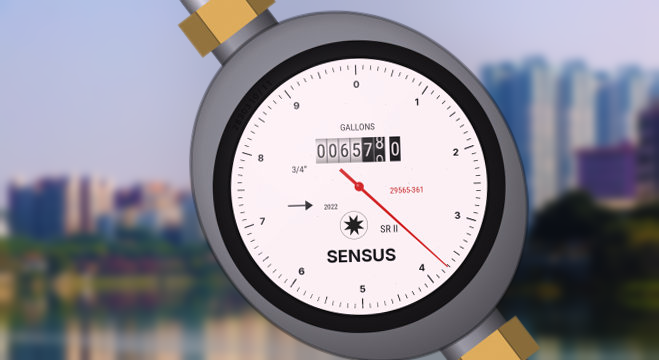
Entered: 65783.7 gal
